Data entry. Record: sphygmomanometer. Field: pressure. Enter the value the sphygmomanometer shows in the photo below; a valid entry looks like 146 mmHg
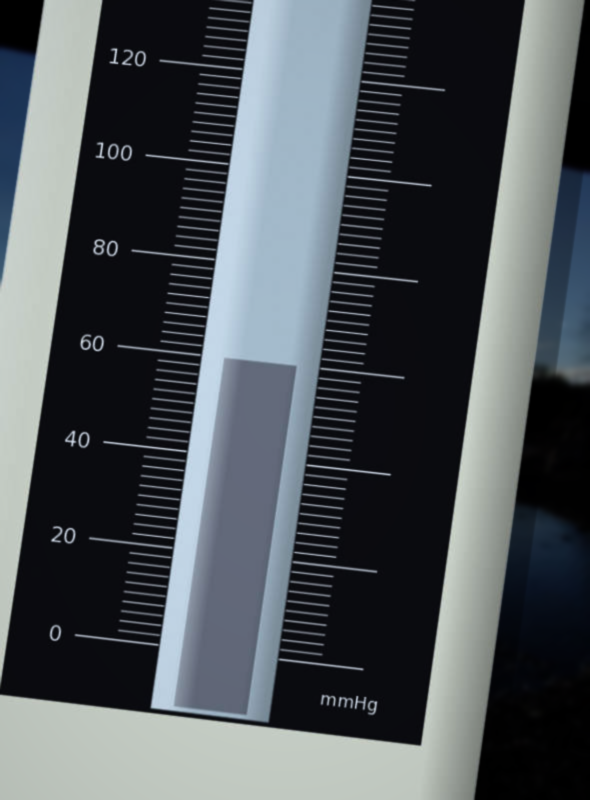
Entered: 60 mmHg
